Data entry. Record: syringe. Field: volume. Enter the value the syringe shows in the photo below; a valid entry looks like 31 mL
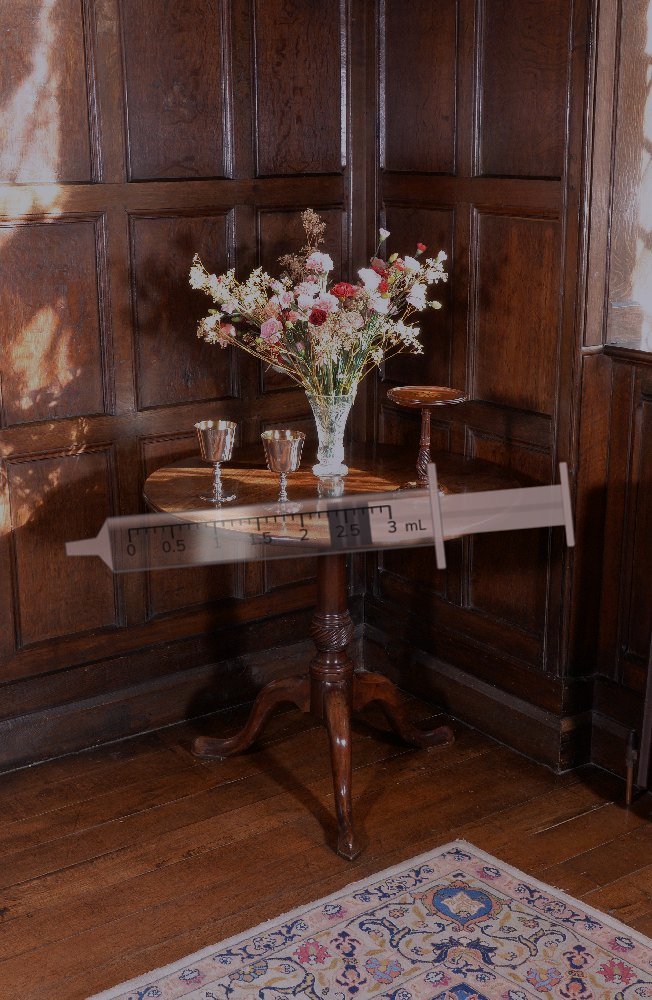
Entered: 2.3 mL
